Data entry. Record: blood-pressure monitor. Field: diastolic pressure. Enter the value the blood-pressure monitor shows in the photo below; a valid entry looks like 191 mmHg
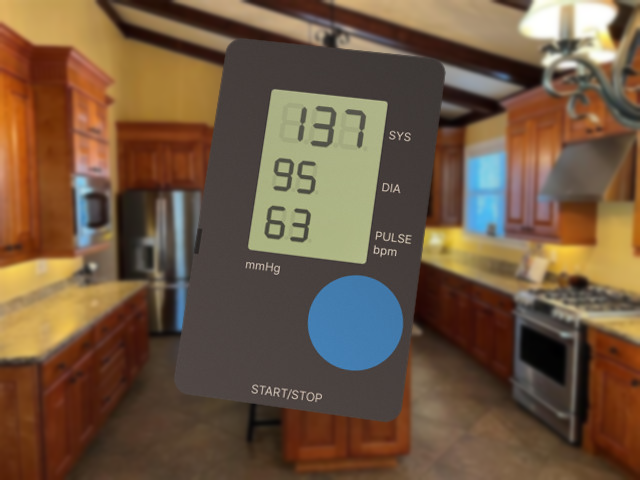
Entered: 95 mmHg
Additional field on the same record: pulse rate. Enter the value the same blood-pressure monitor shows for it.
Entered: 63 bpm
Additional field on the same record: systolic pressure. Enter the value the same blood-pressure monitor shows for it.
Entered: 137 mmHg
